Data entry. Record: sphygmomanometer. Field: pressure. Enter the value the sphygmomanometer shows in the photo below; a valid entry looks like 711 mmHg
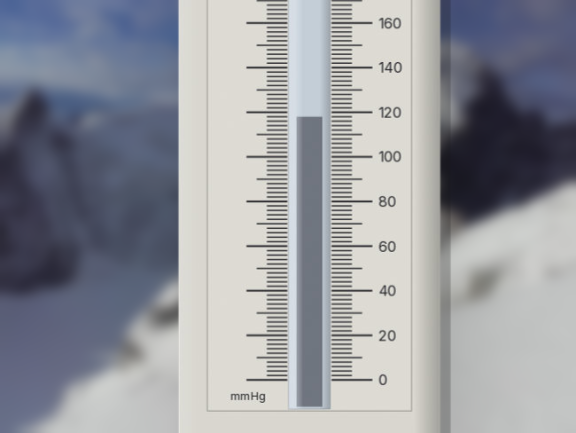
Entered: 118 mmHg
